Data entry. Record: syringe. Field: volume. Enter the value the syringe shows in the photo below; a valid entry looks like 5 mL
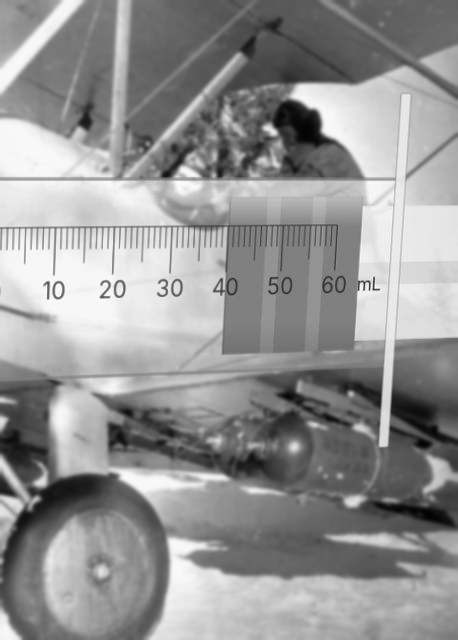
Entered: 40 mL
